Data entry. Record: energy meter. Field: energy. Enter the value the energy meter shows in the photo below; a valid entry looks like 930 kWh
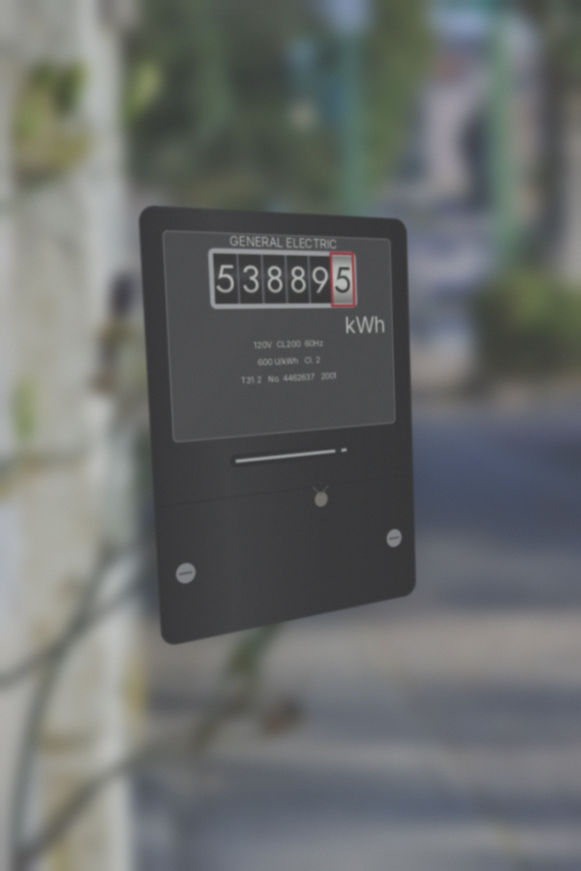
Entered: 53889.5 kWh
